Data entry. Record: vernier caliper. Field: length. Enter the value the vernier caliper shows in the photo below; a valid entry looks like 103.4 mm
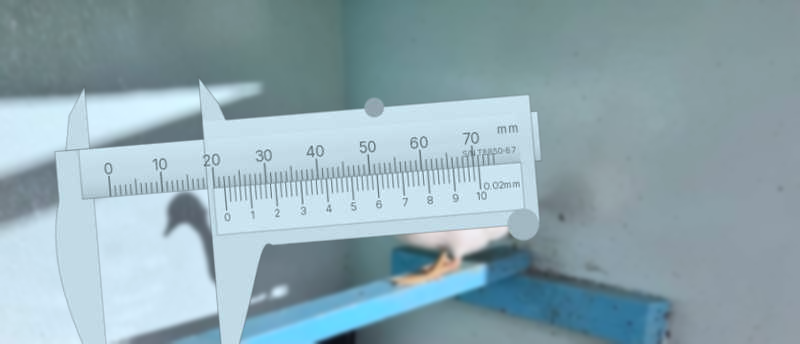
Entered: 22.0 mm
